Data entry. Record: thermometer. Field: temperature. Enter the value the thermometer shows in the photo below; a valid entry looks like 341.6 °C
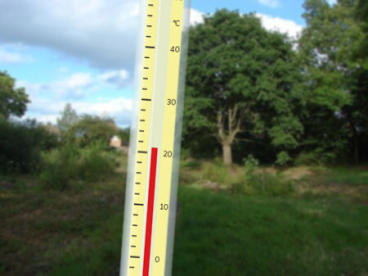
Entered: 21 °C
